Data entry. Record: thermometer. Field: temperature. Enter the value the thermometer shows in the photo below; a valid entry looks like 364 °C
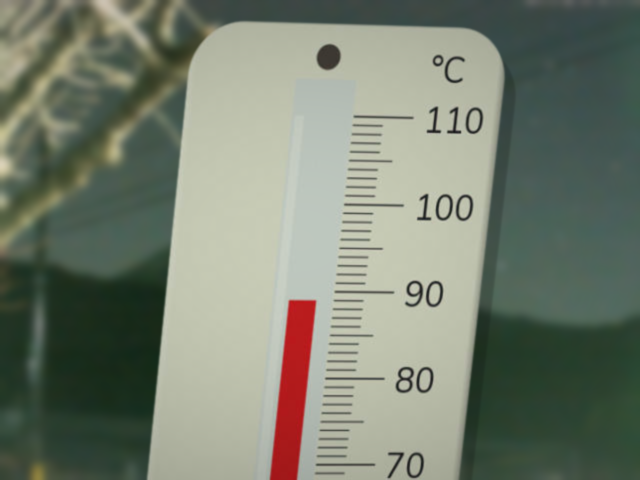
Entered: 89 °C
